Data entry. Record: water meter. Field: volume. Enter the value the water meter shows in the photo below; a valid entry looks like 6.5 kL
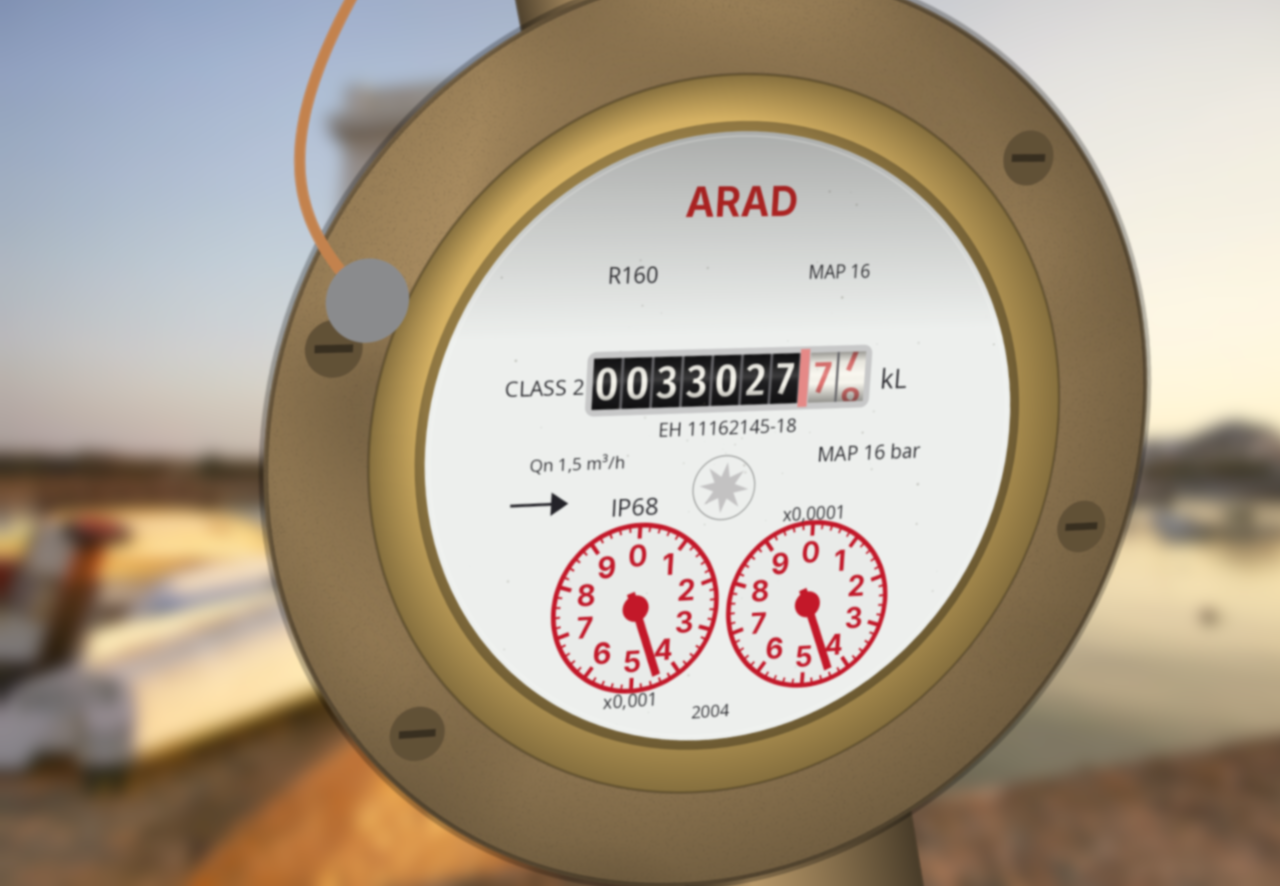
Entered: 33027.7744 kL
